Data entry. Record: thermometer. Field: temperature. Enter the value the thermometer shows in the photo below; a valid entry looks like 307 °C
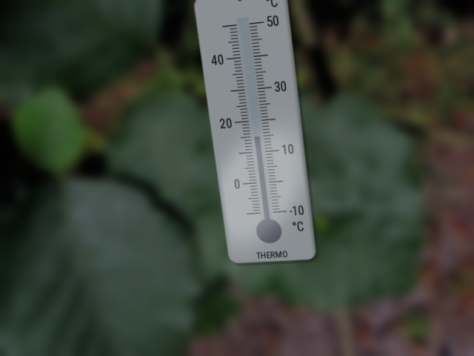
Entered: 15 °C
